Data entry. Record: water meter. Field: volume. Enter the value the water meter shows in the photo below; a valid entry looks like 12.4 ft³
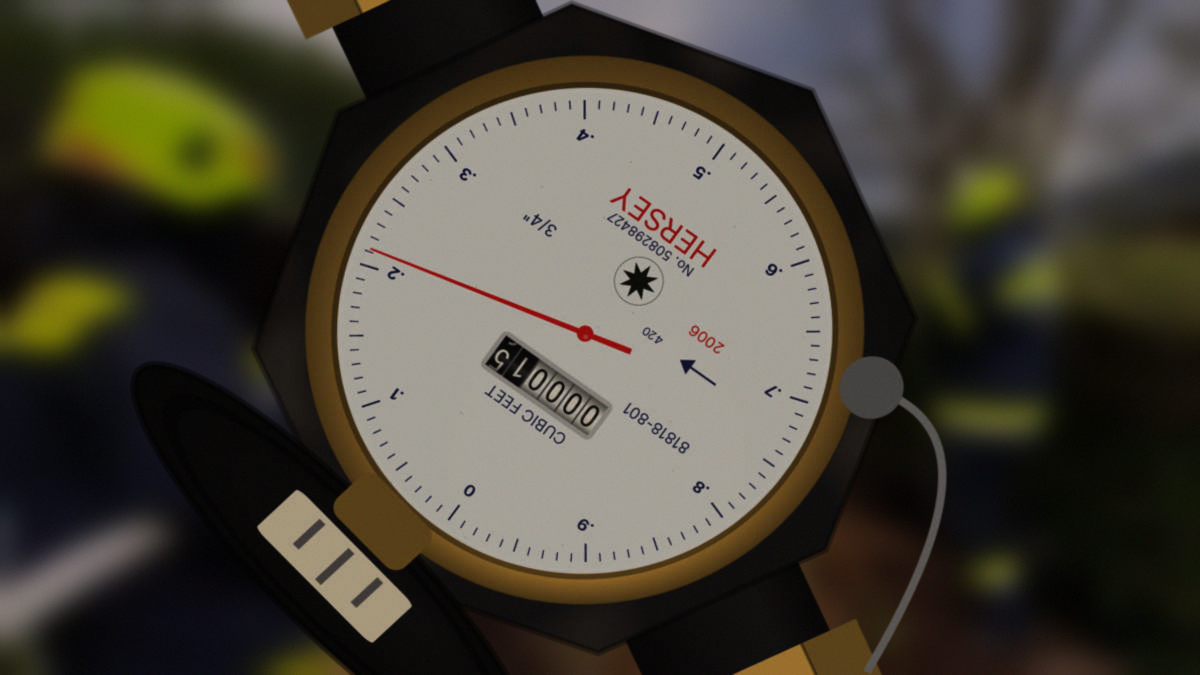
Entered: 15.21 ft³
